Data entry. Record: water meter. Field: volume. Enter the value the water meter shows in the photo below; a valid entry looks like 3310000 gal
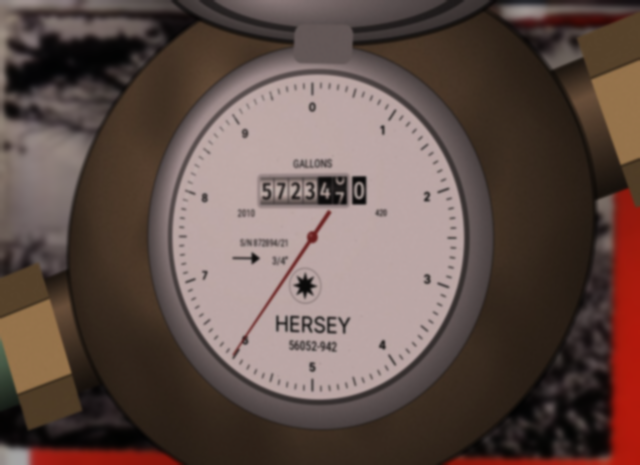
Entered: 5723466.0 gal
